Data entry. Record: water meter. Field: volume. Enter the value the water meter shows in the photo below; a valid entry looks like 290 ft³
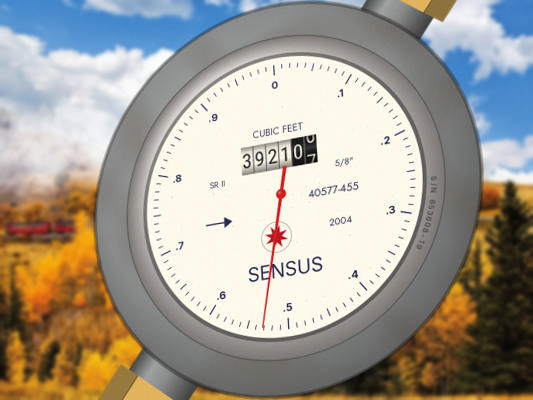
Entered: 392106.53 ft³
